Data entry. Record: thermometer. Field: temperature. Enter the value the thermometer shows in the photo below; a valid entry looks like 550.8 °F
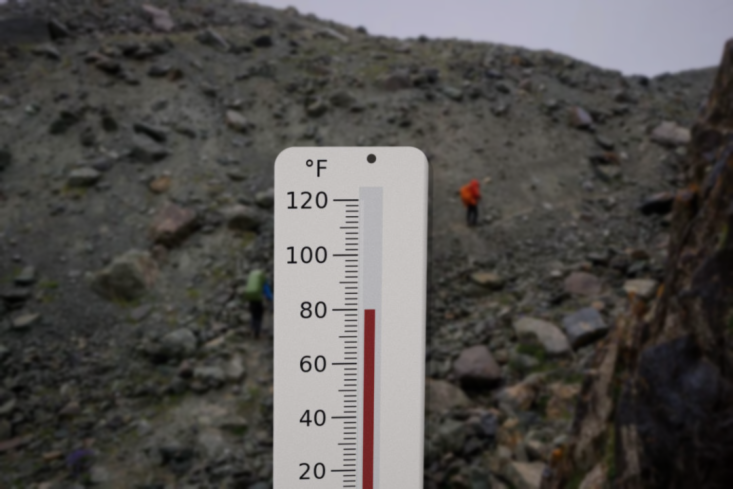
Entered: 80 °F
